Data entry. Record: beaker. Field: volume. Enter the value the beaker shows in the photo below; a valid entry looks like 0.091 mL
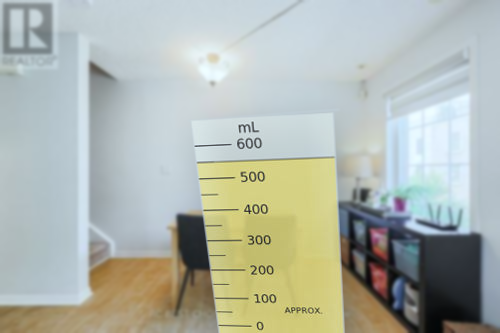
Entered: 550 mL
